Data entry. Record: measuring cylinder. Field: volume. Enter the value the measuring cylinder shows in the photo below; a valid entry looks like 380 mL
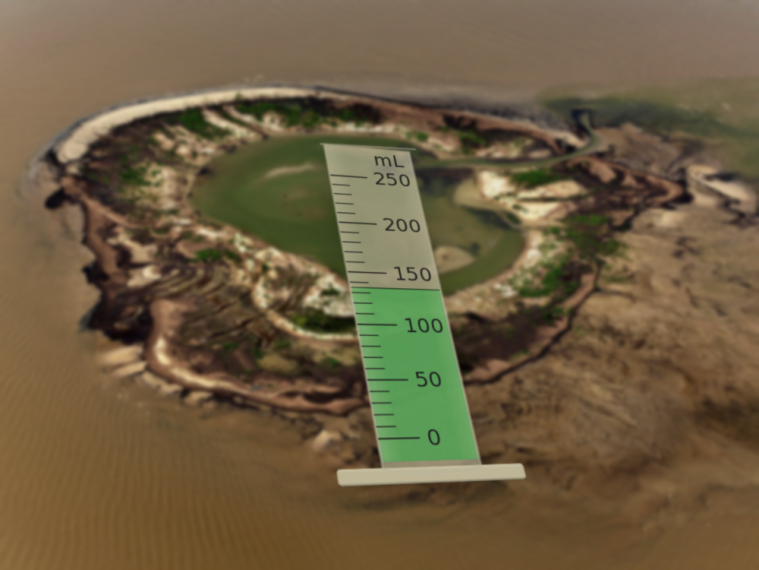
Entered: 135 mL
